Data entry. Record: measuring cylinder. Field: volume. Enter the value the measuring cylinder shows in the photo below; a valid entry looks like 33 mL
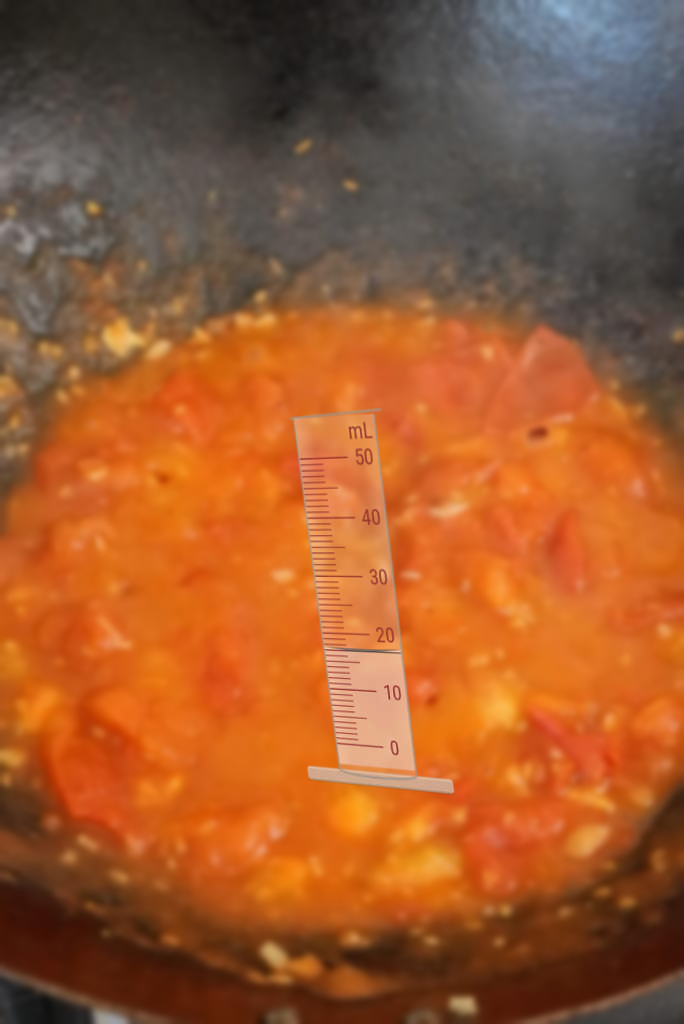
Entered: 17 mL
